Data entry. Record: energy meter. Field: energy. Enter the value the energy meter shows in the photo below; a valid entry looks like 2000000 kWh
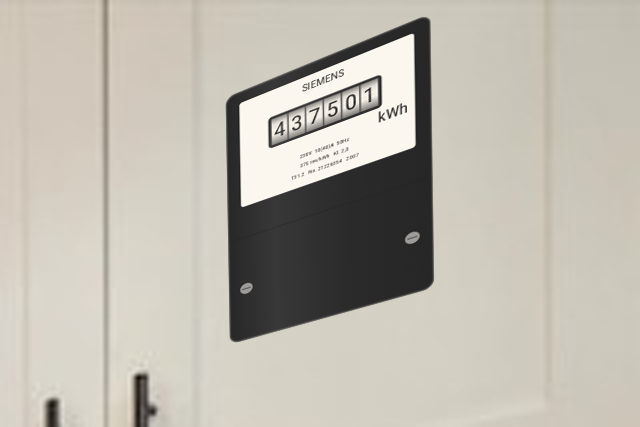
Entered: 437501 kWh
